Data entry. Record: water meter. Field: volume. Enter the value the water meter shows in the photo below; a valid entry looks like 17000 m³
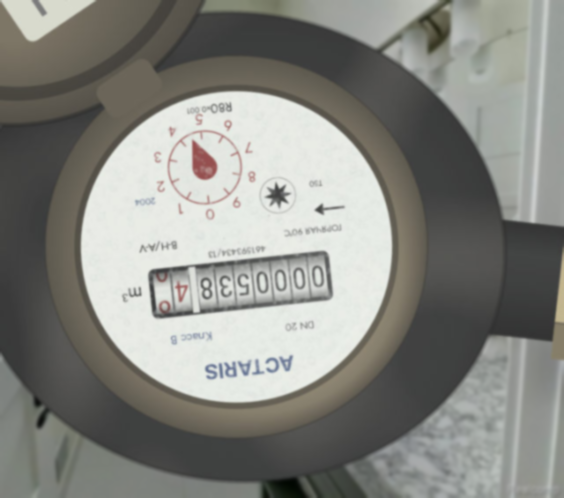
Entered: 538.484 m³
